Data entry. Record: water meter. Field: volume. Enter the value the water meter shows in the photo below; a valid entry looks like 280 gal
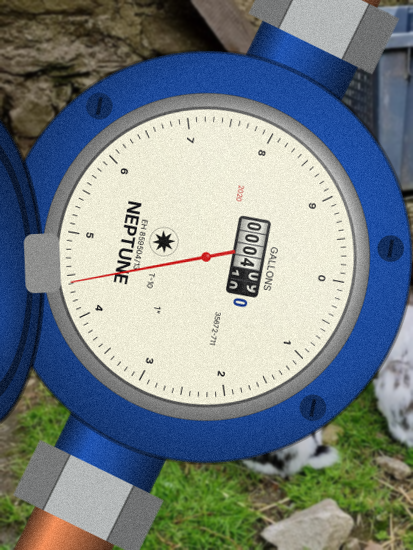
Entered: 4094.4 gal
